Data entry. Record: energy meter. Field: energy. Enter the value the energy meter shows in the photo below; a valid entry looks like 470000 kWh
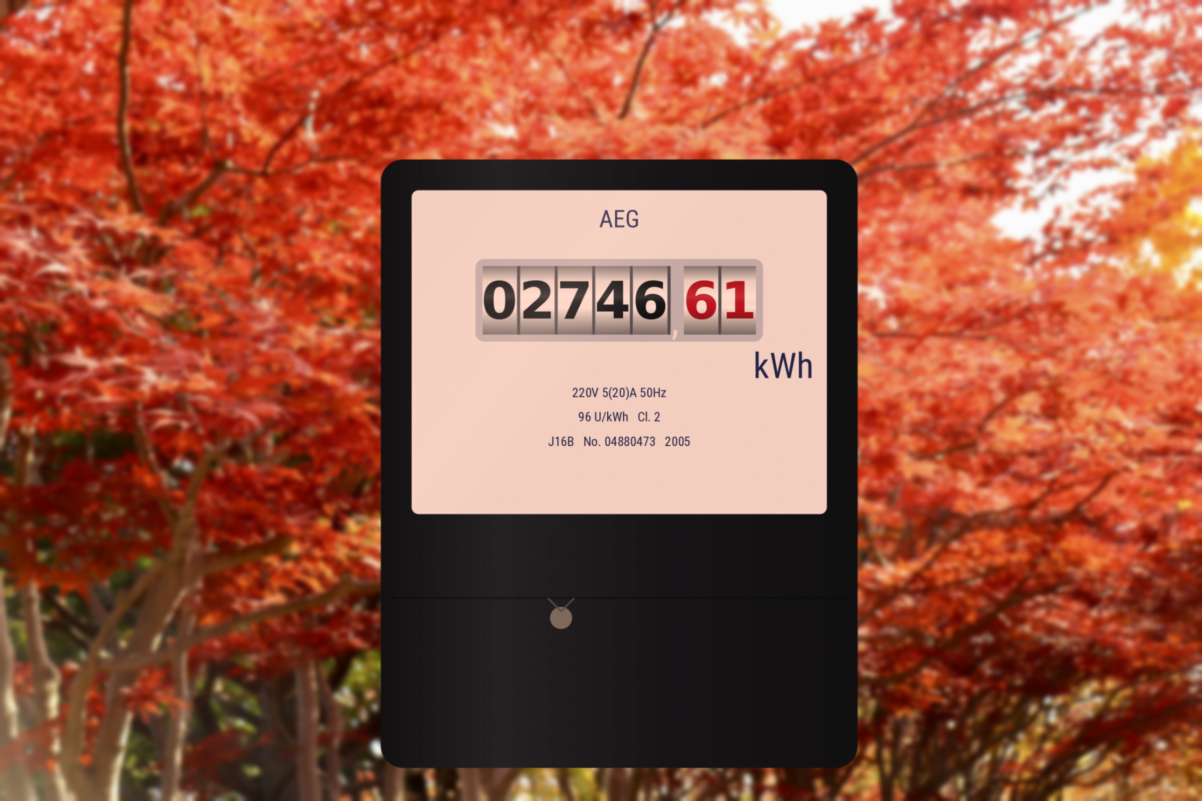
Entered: 2746.61 kWh
